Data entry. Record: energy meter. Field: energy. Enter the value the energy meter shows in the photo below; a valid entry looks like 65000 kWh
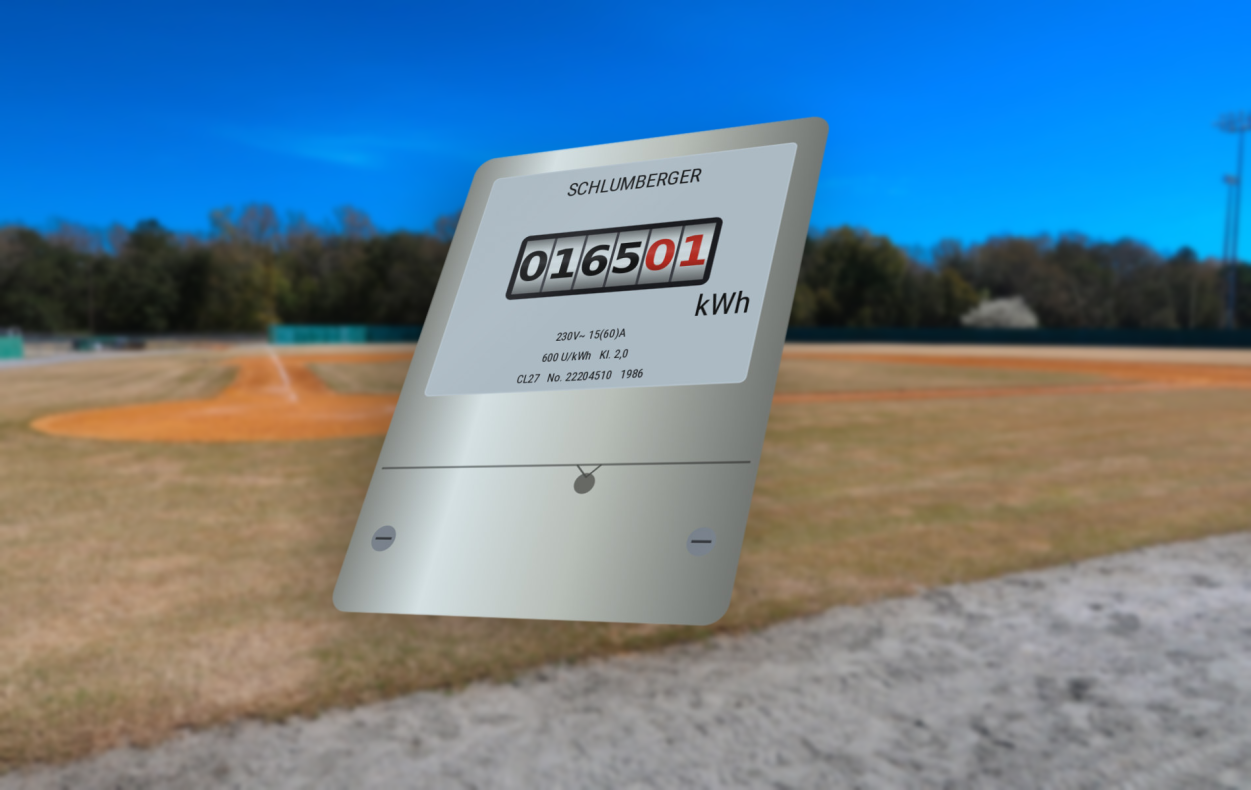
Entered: 165.01 kWh
